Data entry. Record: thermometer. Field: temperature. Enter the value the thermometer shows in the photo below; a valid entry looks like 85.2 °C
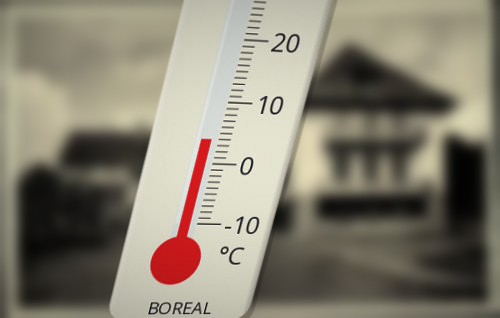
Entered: 4 °C
